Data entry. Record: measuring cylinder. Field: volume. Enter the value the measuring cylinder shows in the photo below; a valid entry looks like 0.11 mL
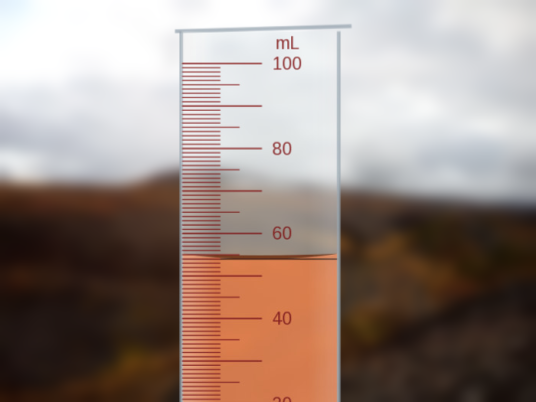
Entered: 54 mL
